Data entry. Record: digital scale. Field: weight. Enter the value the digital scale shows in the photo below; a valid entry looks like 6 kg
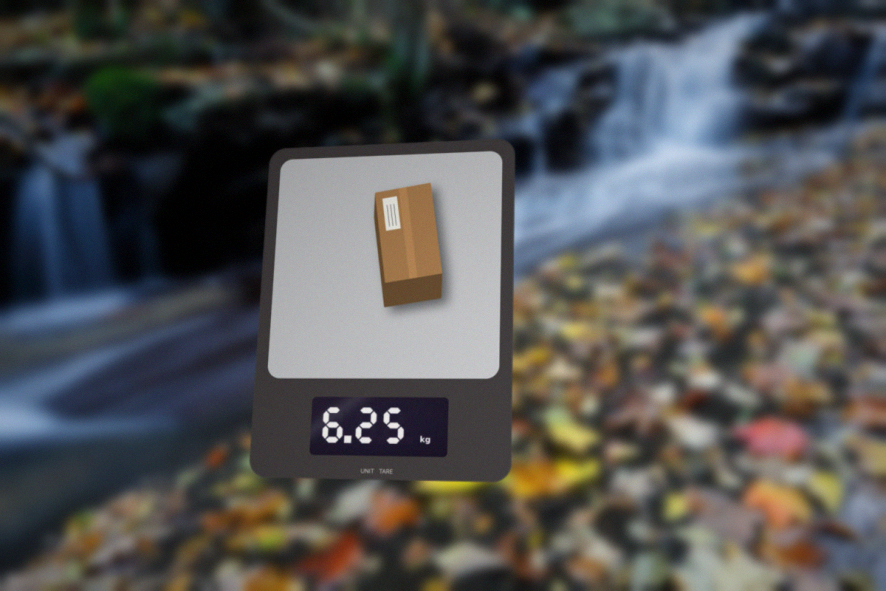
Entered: 6.25 kg
